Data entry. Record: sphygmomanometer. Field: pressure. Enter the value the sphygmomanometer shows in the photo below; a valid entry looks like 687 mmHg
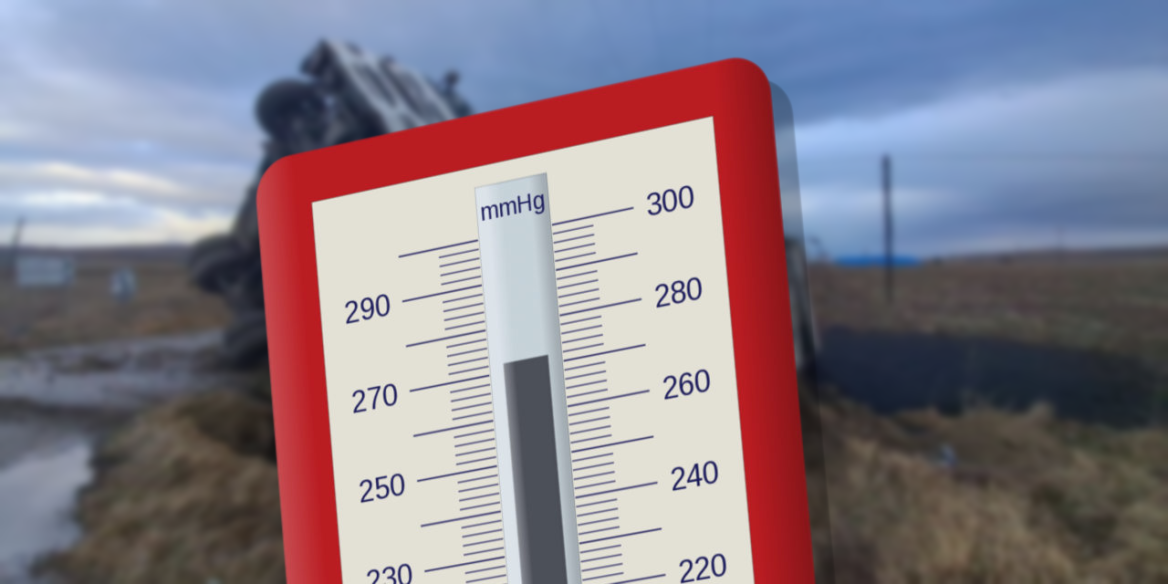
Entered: 272 mmHg
